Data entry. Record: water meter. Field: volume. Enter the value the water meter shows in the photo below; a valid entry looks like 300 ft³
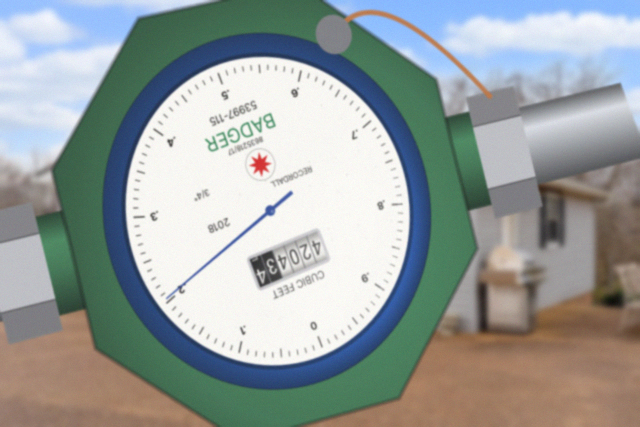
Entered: 420434.20 ft³
